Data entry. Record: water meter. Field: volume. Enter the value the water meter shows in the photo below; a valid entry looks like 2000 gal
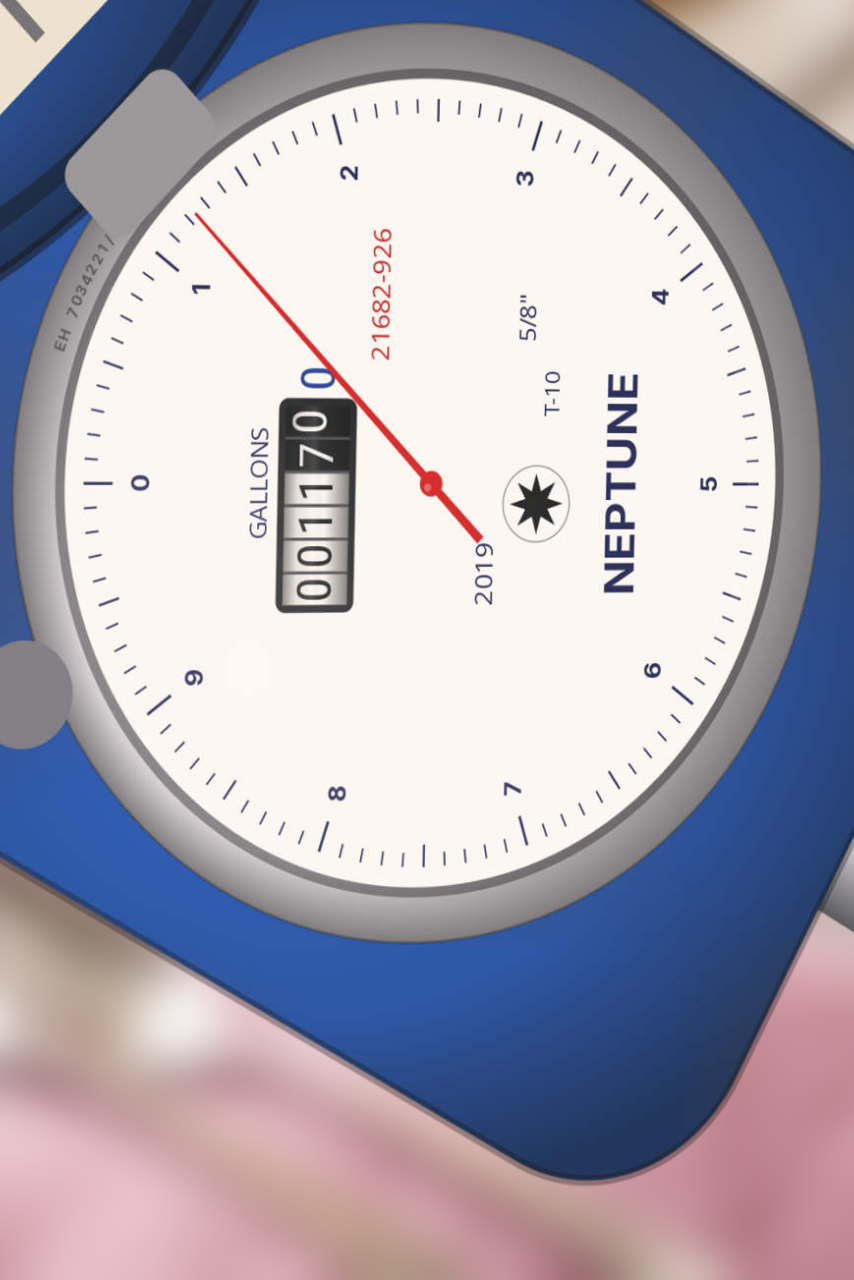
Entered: 11701.2 gal
